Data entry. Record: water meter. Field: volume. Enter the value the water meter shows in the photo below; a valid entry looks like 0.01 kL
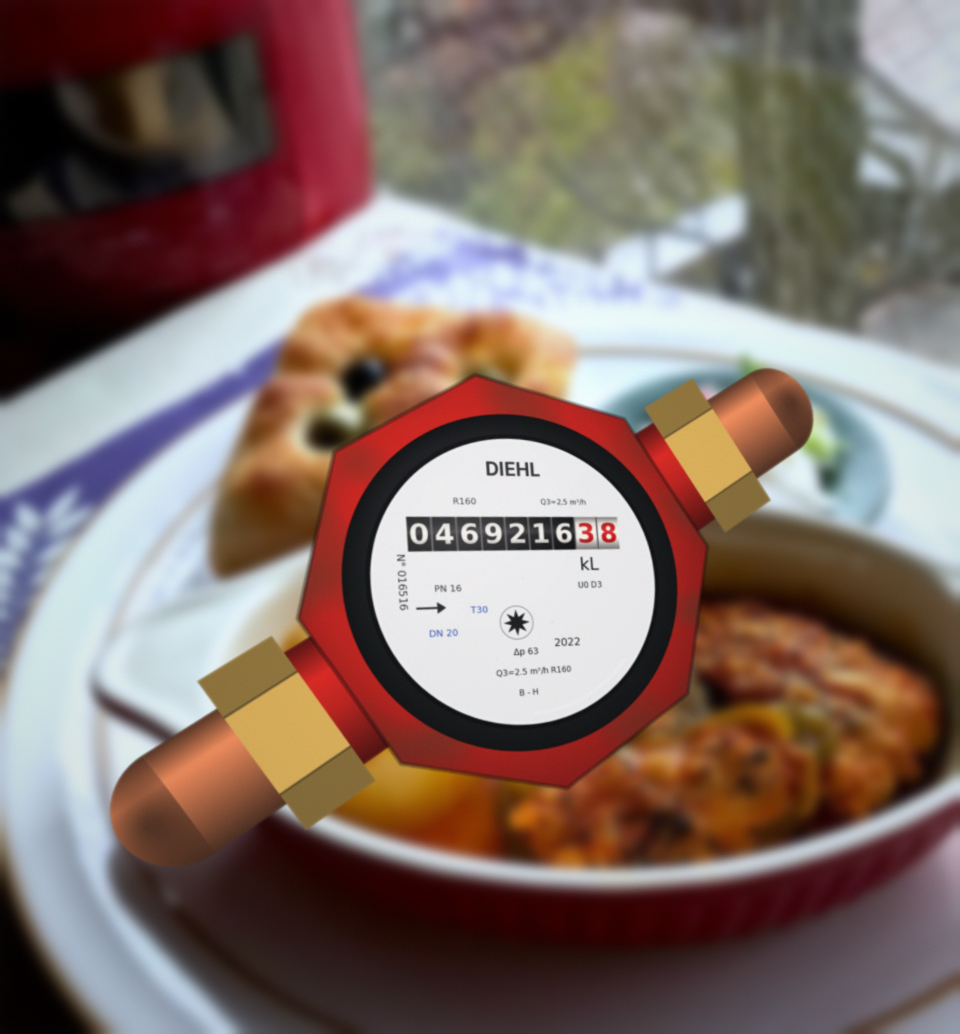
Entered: 469216.38 kL
